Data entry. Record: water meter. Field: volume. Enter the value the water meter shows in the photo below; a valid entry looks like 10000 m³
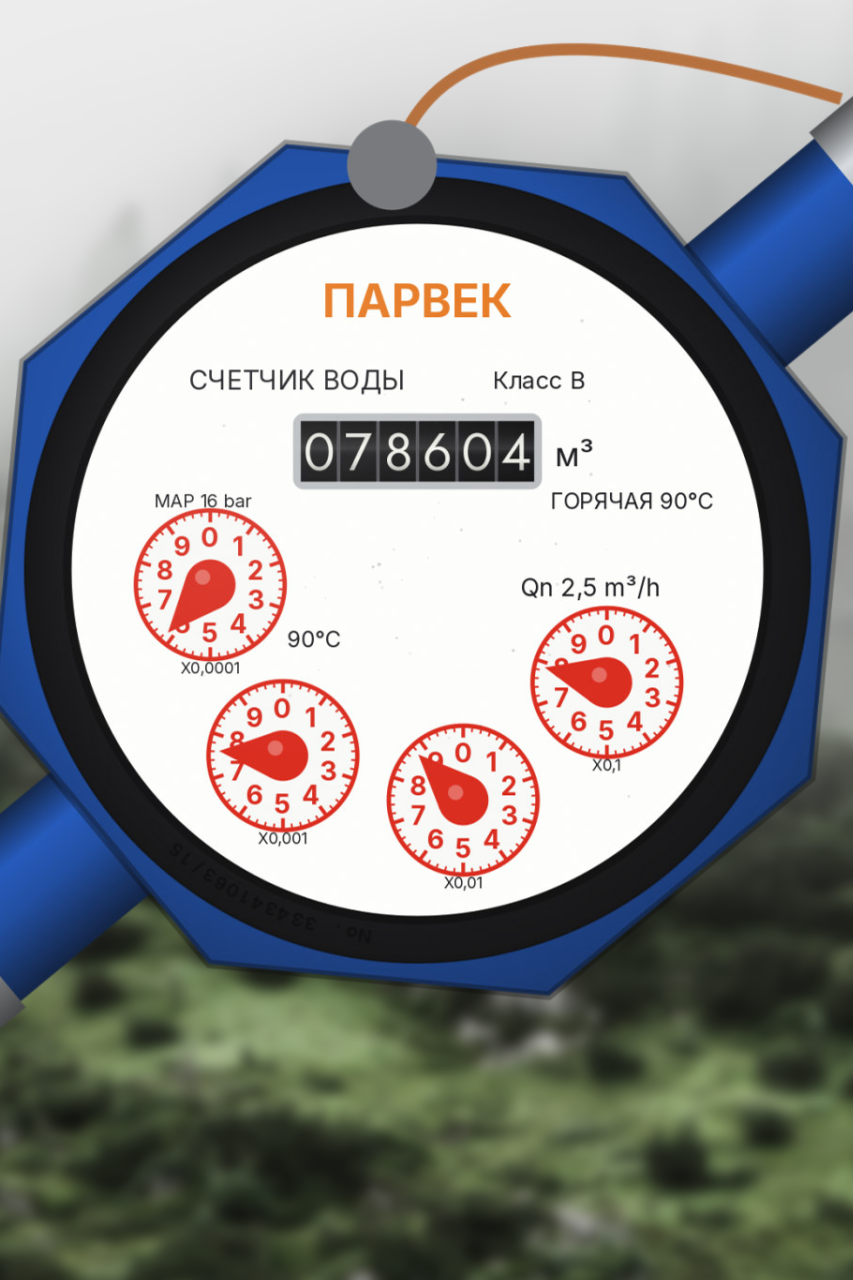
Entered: 78604.7876 m³
